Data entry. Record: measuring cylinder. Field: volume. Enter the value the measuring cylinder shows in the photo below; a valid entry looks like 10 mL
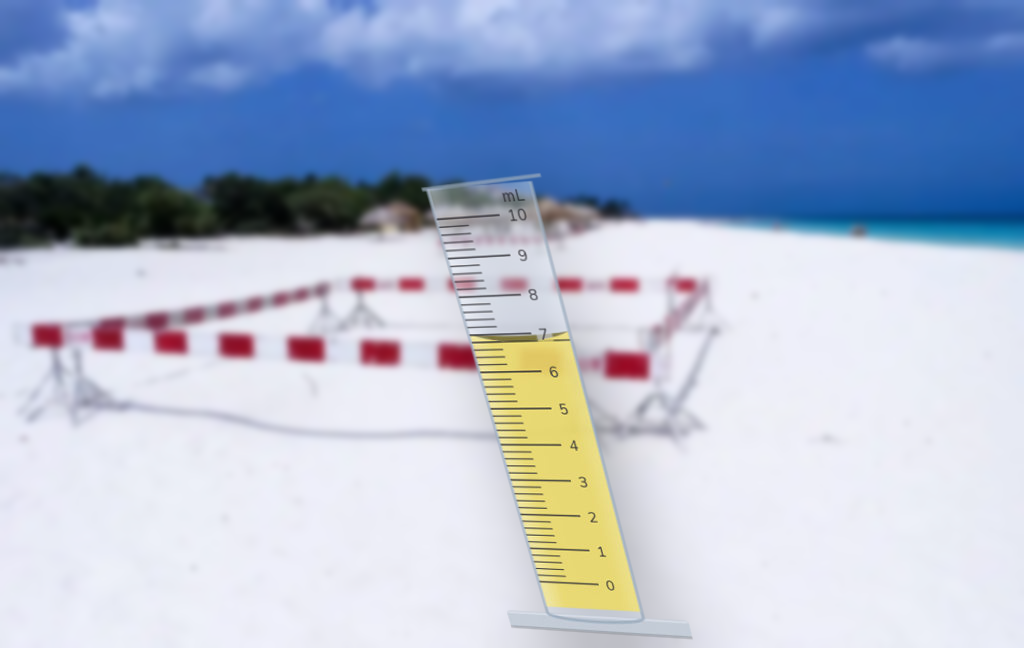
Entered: 6.8 mL
